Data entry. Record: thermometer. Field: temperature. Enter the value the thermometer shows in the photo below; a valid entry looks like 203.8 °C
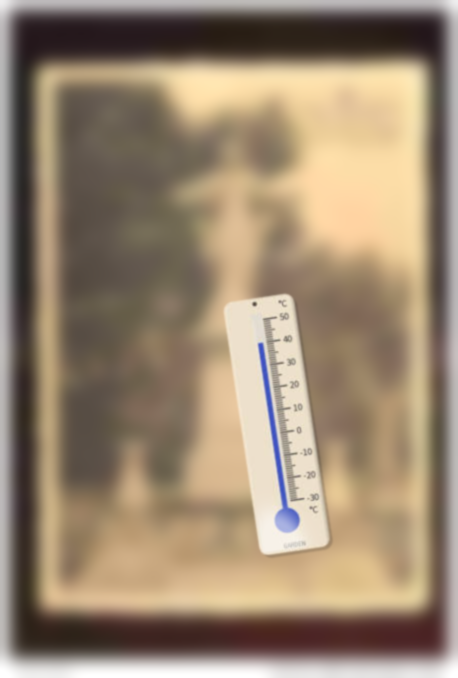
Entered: 40 °C
